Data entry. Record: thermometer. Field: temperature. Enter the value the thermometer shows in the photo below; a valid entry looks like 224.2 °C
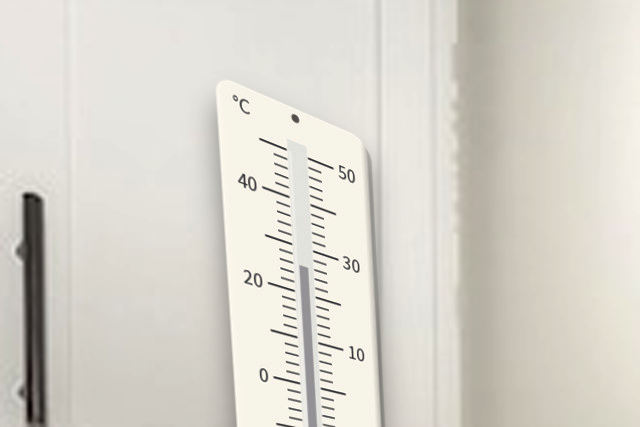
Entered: 26 °C
